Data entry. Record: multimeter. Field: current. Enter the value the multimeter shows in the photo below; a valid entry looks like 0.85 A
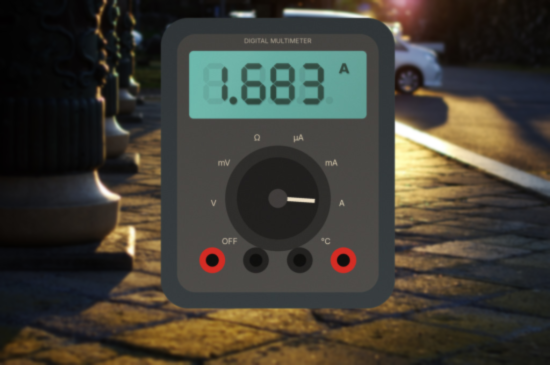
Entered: 1.683 A
